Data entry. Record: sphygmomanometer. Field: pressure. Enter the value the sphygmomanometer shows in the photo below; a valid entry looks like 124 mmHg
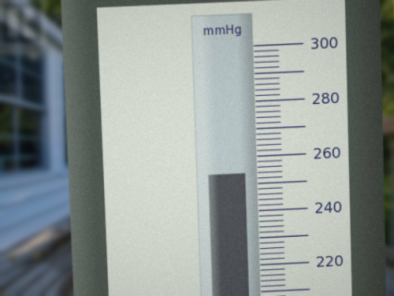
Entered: 254 mmHg
